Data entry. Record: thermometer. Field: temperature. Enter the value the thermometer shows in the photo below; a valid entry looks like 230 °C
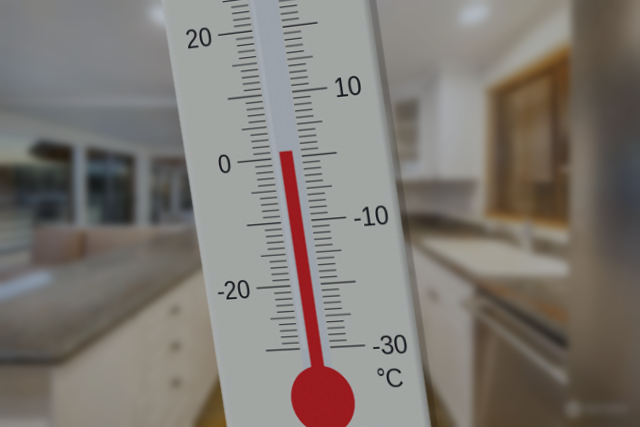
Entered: 1 °C
